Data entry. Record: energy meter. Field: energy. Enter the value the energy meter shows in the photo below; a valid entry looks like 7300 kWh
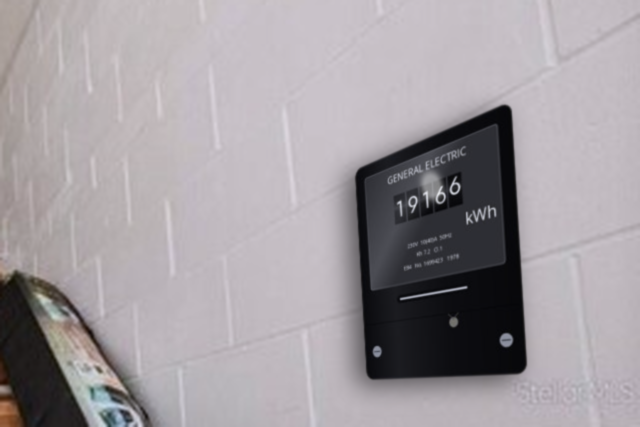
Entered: 19166 kWh
